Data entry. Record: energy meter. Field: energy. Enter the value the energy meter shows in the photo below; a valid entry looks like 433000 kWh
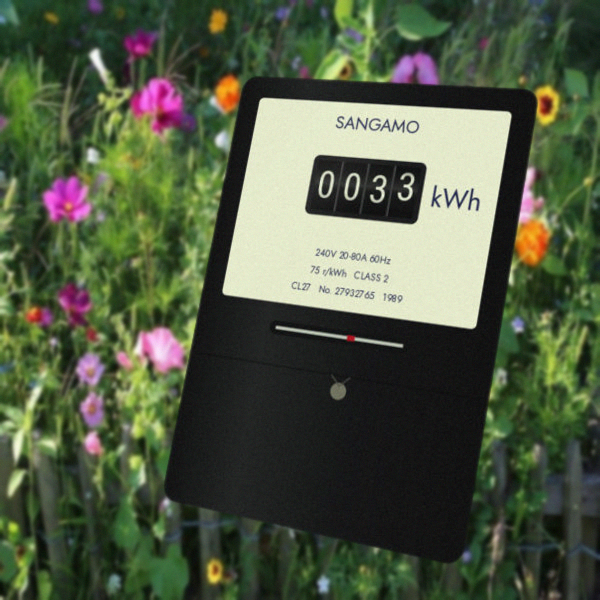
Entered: 33 kWh
